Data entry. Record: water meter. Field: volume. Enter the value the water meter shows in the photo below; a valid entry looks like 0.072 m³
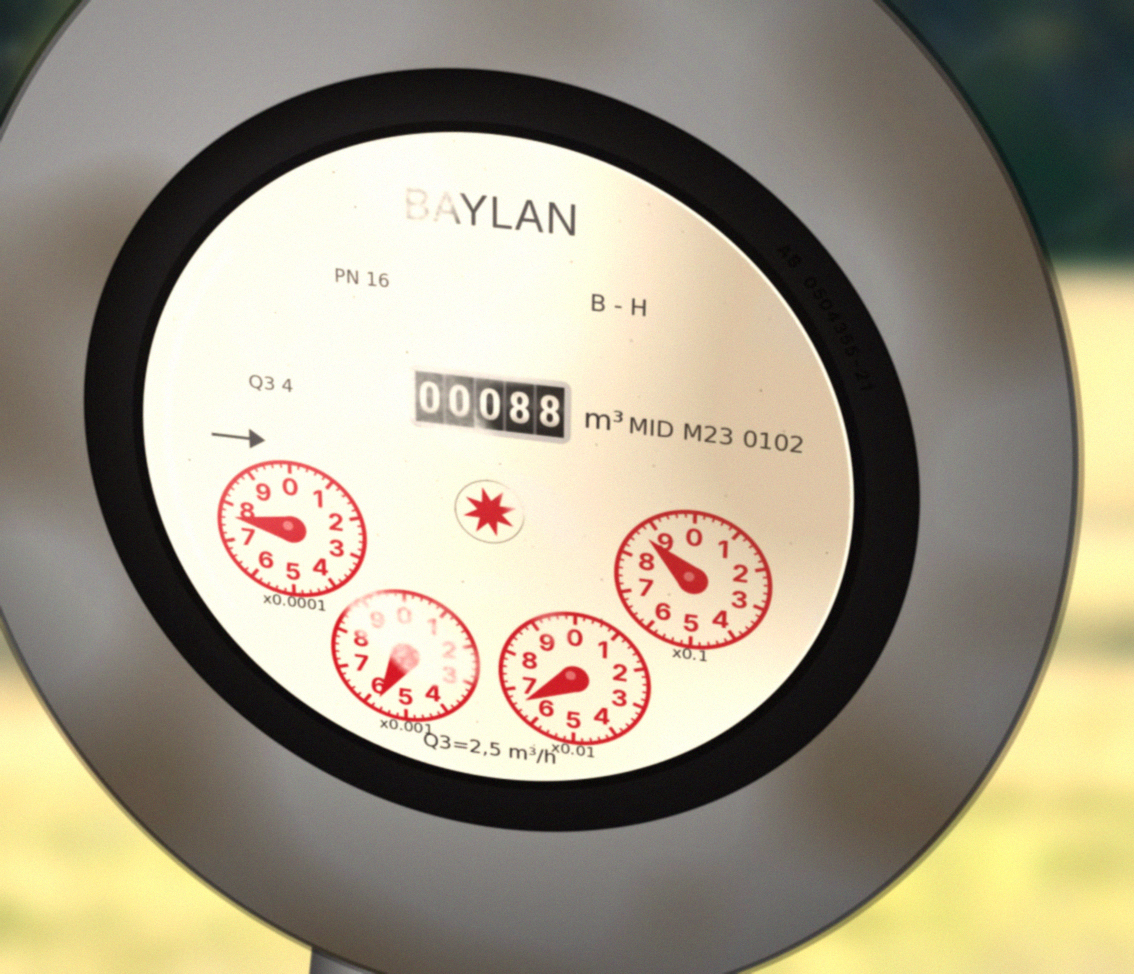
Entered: 88.8657 m³
